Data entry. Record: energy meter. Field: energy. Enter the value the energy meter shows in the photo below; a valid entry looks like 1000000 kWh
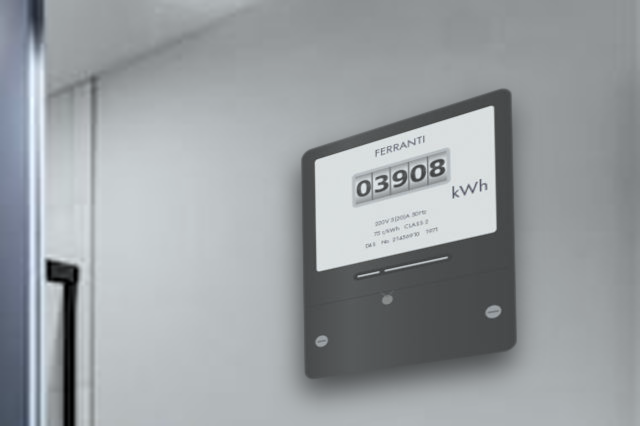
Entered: 3908 kWh
